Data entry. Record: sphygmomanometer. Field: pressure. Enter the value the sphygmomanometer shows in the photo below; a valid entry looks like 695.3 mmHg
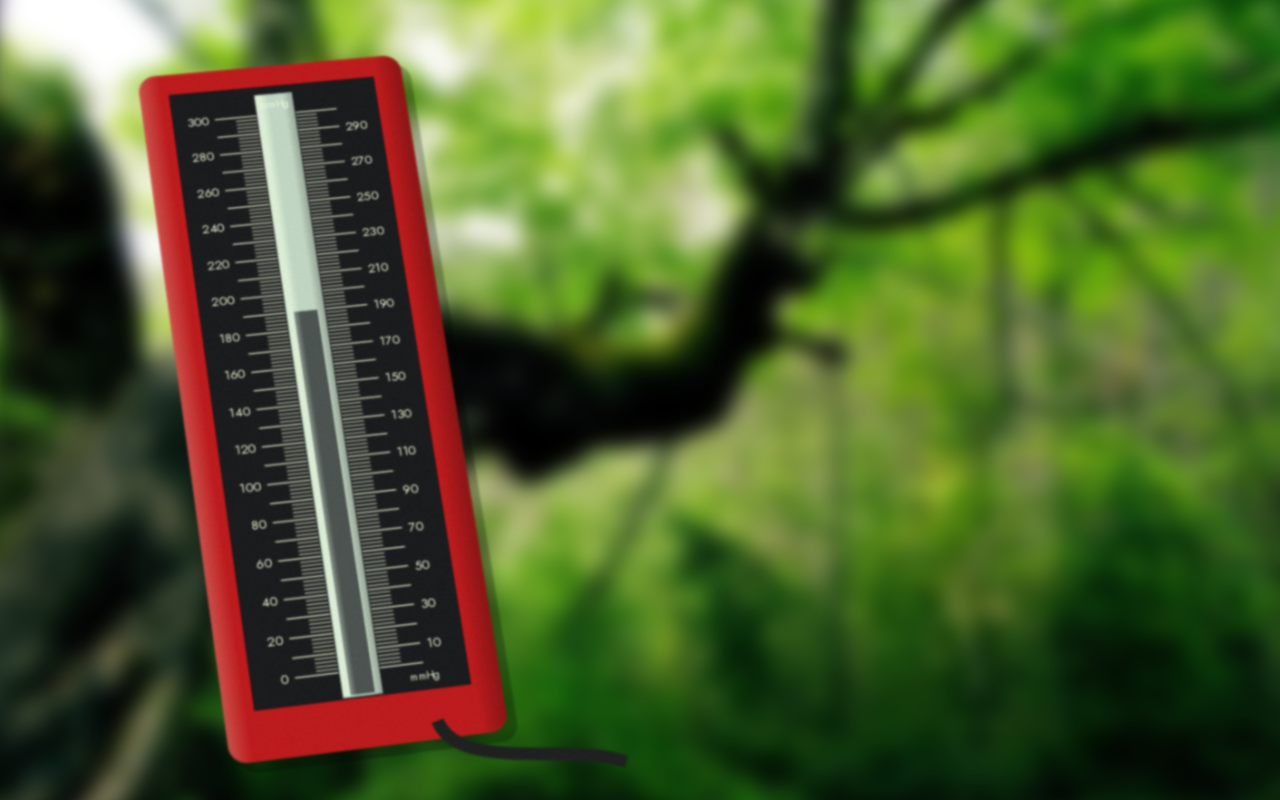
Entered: 190 mmHg
